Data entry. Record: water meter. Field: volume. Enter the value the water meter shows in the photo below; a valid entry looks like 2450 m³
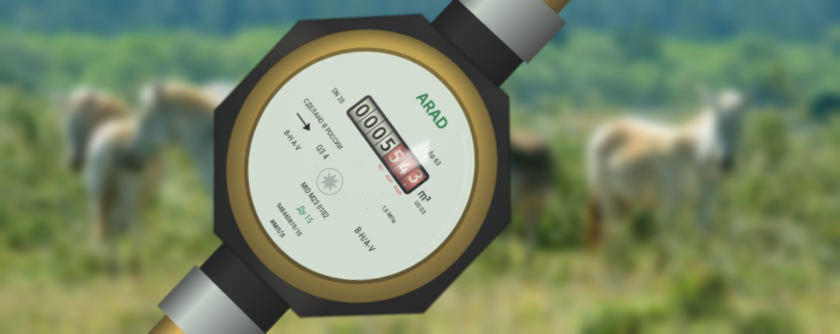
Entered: 5.543 m³
